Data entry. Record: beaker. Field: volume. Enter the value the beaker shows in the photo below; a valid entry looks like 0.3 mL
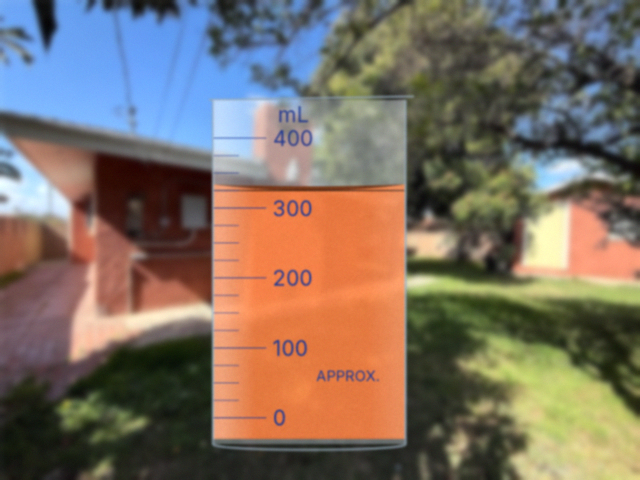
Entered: 325 mL
